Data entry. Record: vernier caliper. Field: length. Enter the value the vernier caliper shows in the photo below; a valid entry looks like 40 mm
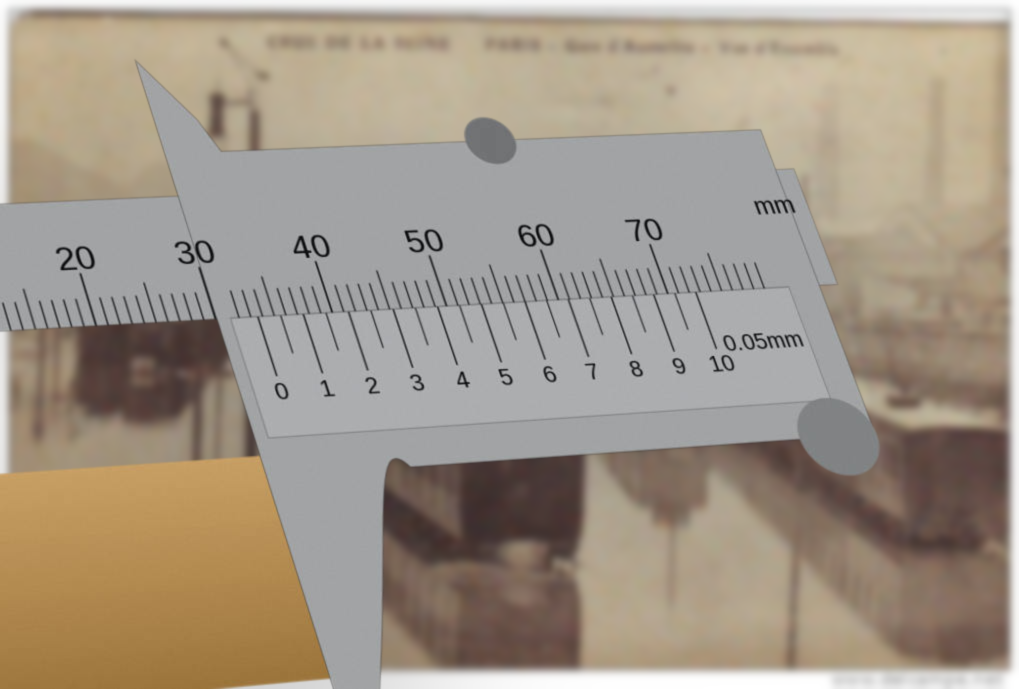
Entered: 33.6 mm
